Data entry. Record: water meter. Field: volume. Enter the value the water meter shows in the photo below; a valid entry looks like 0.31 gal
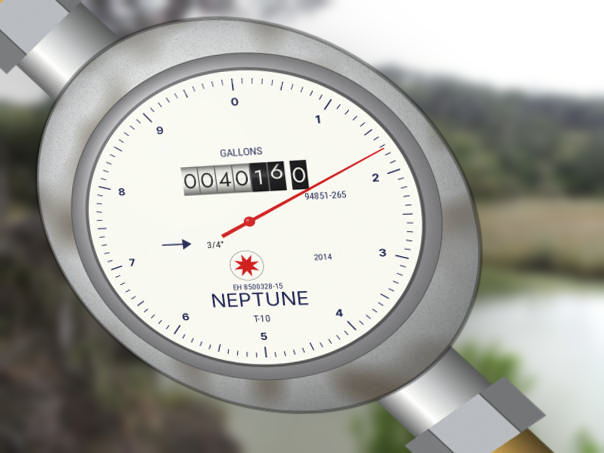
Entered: 40161.7 gal
